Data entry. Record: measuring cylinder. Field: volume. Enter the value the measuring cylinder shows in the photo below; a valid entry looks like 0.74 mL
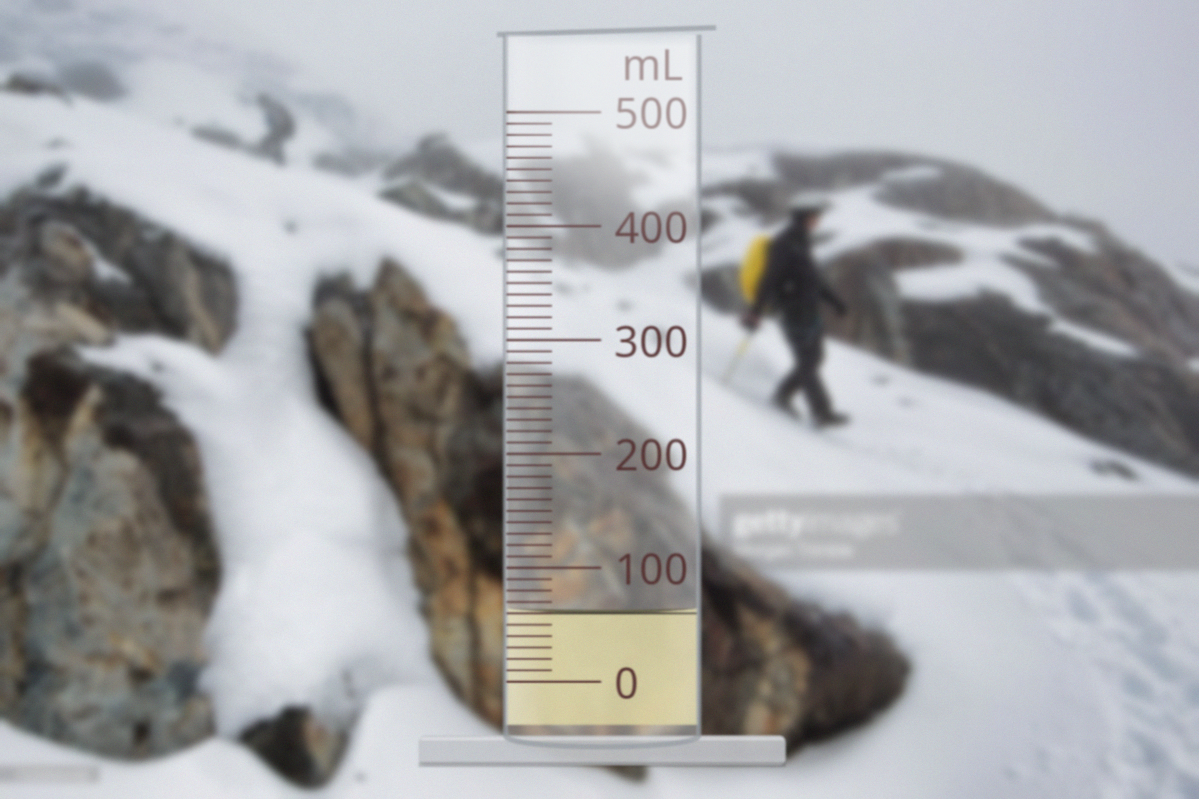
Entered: 60 mL
